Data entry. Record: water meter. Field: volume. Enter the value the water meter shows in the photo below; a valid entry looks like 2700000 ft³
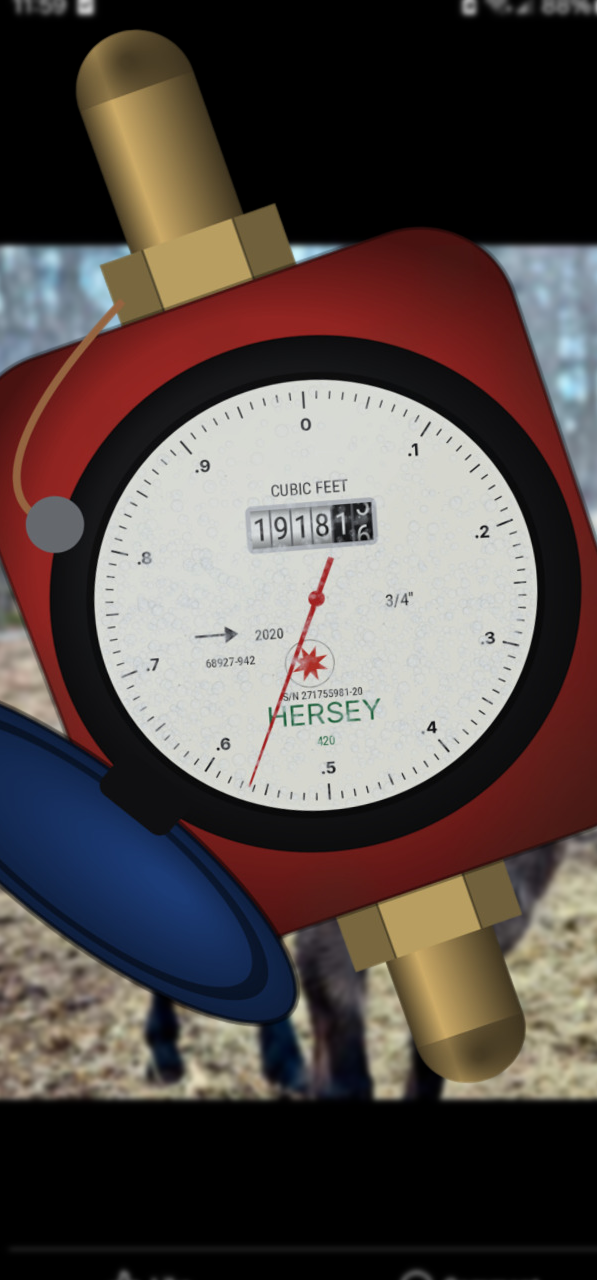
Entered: 191815.56 ft³
